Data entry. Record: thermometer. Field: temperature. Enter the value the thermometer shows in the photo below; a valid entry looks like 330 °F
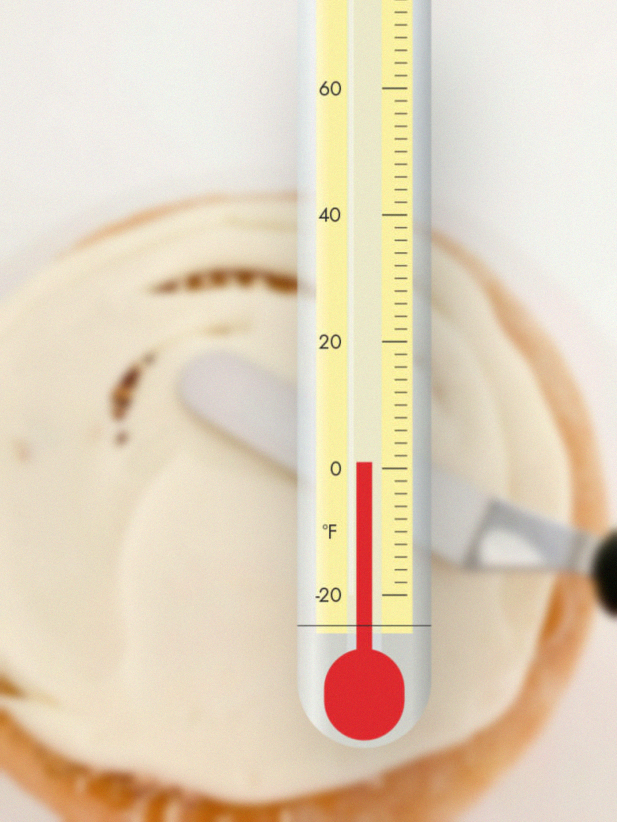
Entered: 1 °F
